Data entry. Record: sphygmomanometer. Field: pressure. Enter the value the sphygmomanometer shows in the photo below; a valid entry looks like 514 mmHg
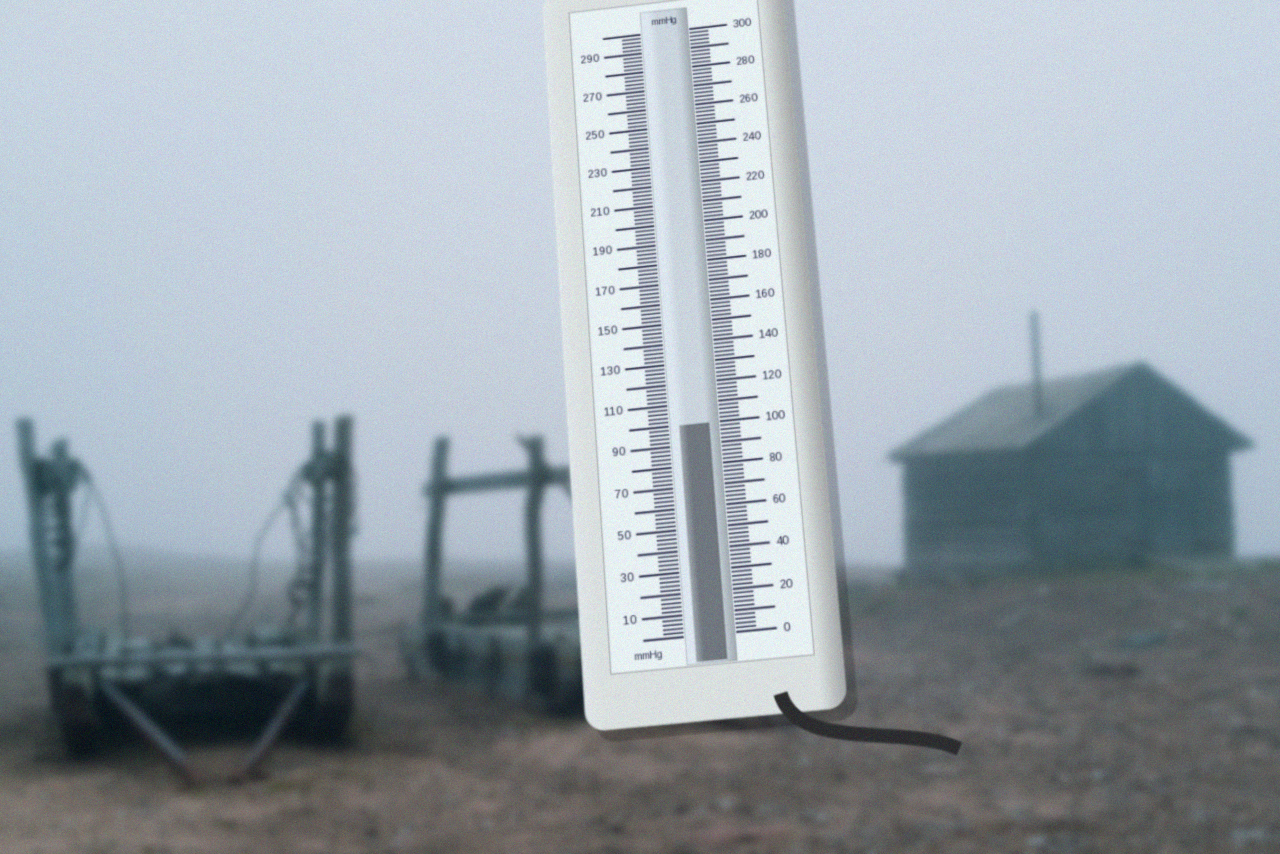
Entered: 100 mmHg
